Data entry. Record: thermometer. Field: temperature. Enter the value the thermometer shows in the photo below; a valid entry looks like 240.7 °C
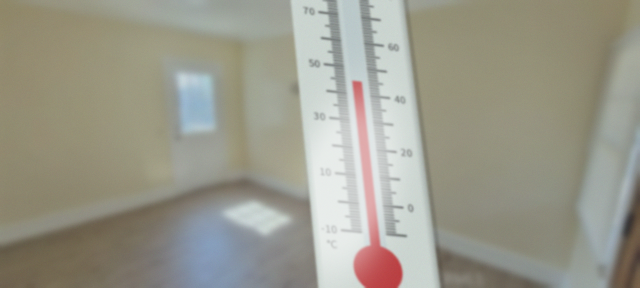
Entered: 45 °C
